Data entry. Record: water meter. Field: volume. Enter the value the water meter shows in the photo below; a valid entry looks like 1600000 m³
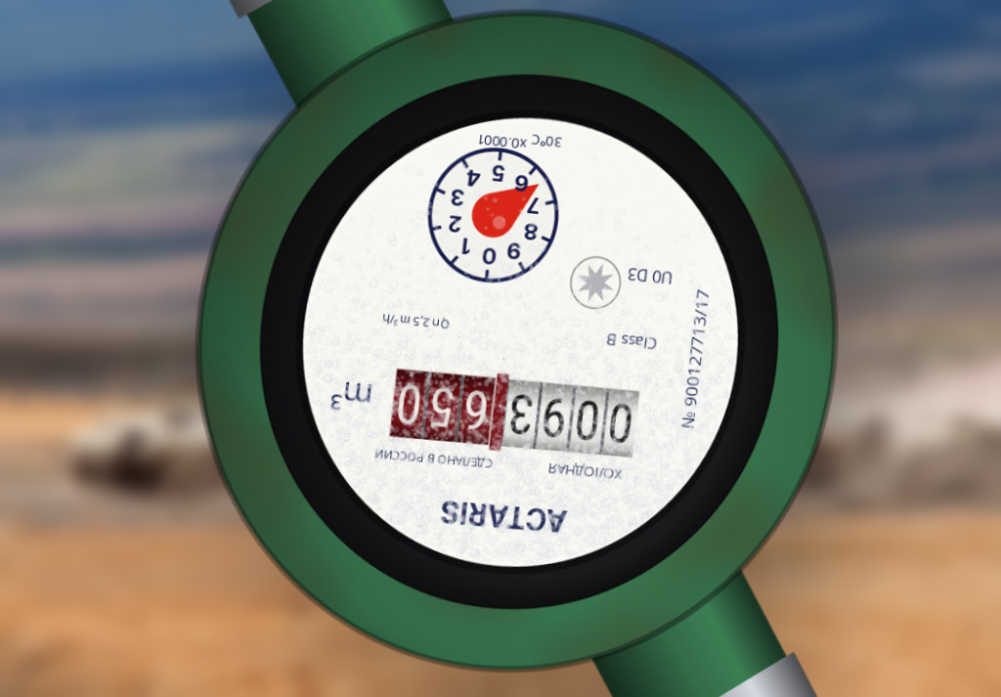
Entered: 93.6506 m³
